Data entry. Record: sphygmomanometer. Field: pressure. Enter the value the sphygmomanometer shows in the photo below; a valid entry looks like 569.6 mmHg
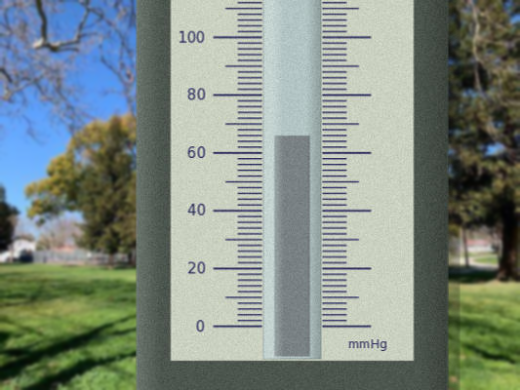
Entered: 66 mmHg
